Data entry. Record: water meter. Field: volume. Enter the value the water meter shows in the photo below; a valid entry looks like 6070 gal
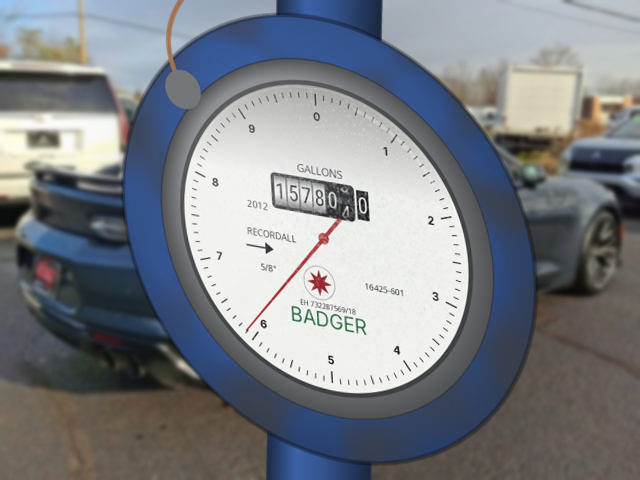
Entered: 1578036.1 gal
